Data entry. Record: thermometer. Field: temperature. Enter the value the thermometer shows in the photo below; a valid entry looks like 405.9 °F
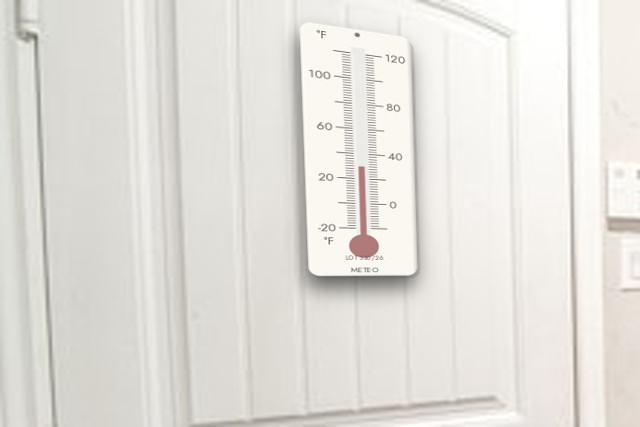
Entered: 30 °F
